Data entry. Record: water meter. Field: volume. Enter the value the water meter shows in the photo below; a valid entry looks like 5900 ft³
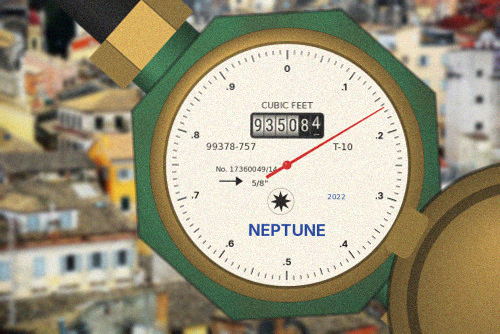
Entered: 935084.16 ft³
